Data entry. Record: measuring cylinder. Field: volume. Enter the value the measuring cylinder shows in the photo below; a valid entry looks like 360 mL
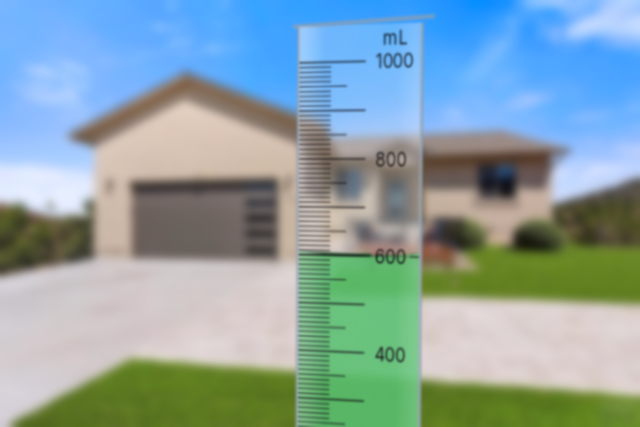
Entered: 600 mL
